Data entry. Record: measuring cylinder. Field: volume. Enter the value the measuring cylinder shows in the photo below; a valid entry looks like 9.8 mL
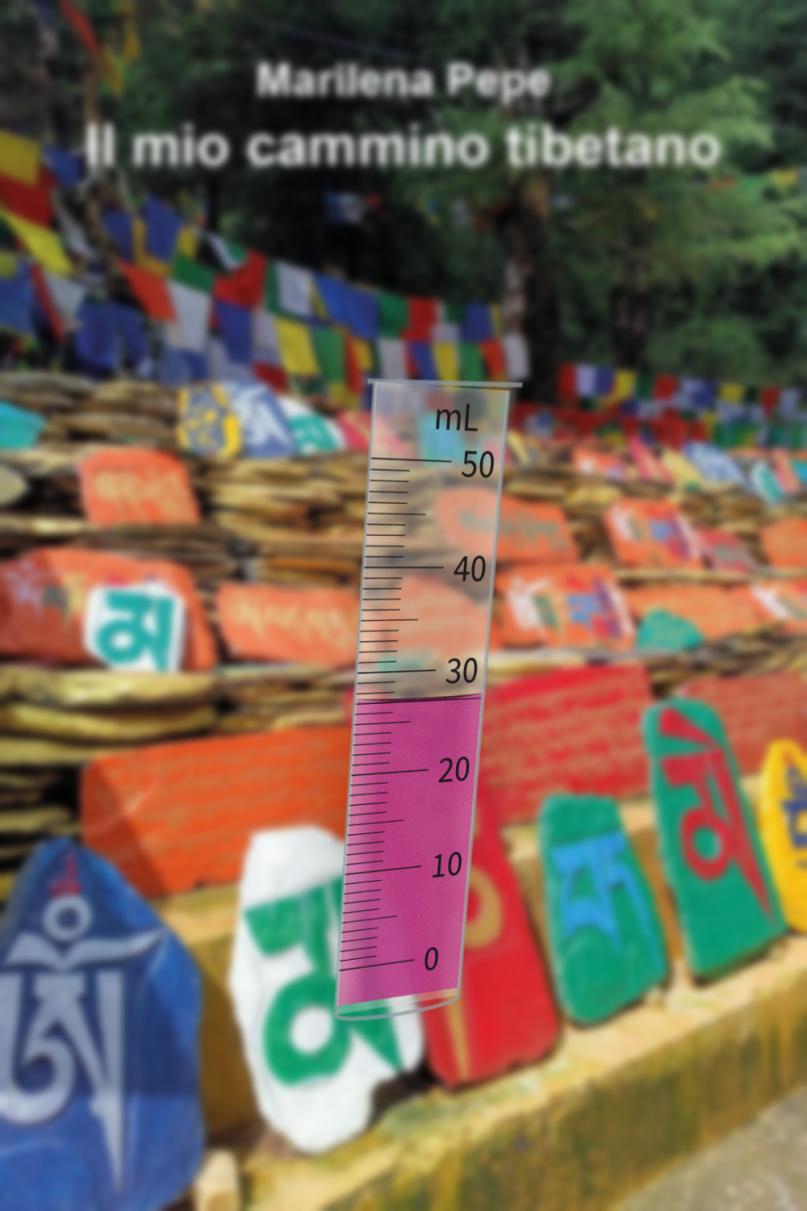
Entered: 27 mL
